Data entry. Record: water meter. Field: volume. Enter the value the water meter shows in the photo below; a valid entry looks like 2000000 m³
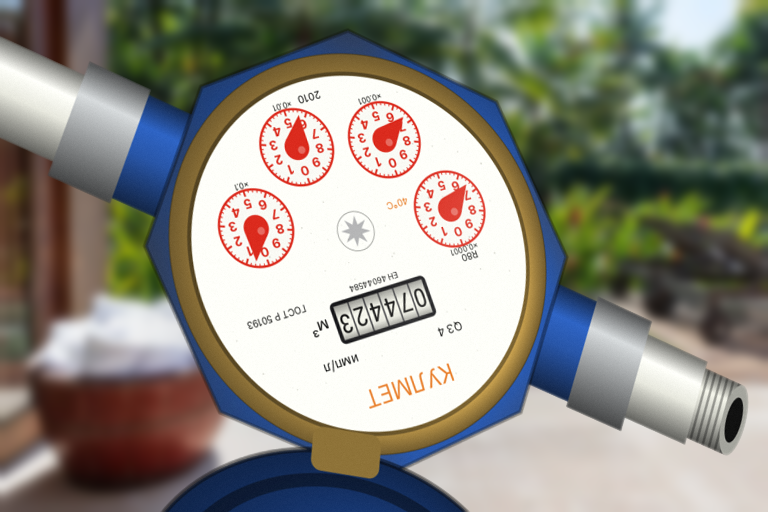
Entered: 74423.0566 m³
